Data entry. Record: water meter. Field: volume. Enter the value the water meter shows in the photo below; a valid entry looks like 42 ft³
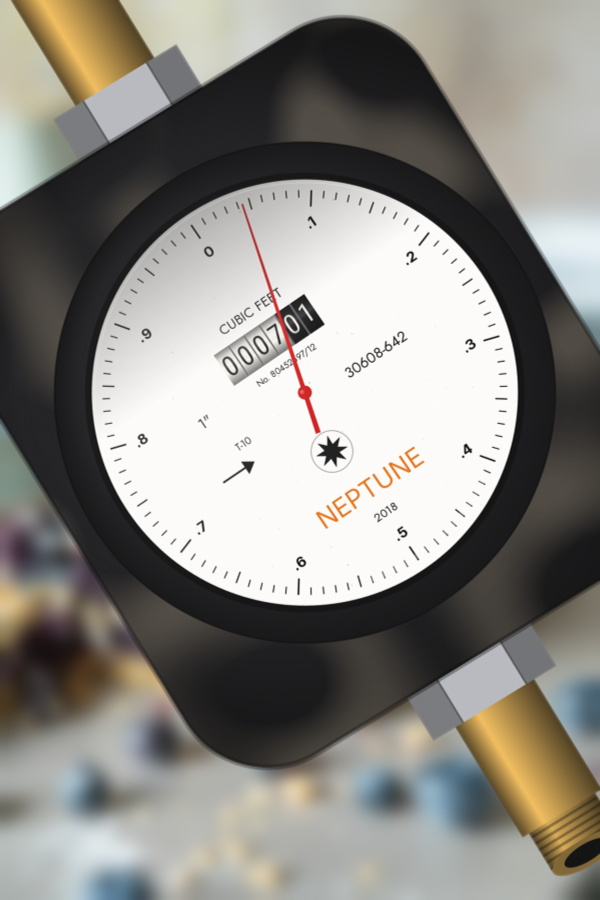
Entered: 701.04 ft³
